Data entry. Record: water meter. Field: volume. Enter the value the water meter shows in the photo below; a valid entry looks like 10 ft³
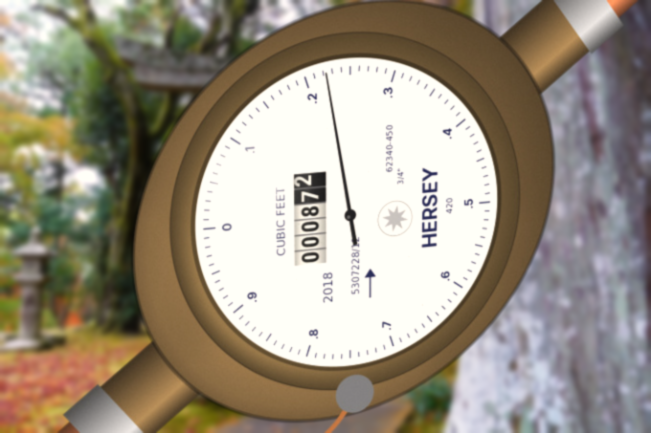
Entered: 872.22 ft³
